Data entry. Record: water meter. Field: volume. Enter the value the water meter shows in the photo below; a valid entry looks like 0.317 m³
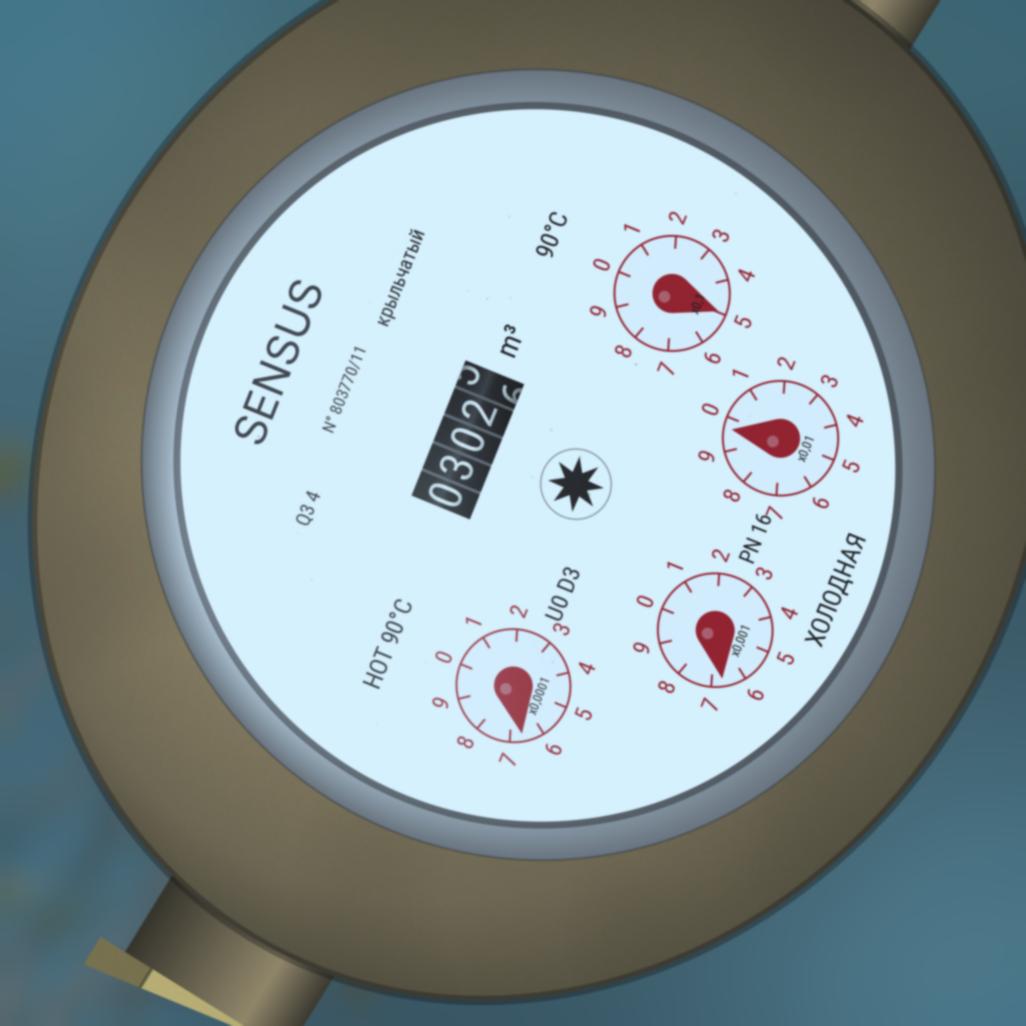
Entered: 3025.4966 m³
